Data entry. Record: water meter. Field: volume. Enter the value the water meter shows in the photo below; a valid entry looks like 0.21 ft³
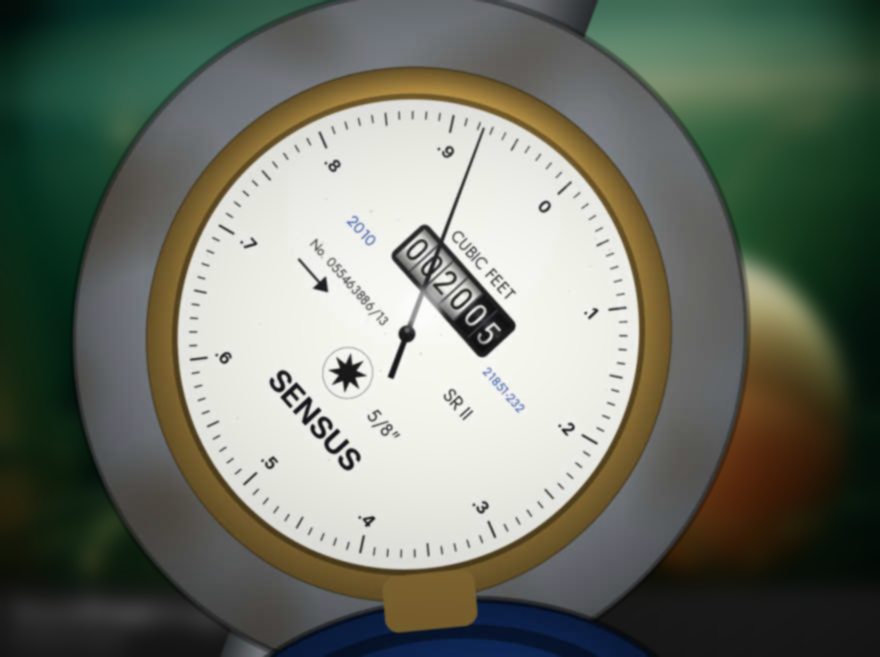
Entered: 2004.92 ft³
